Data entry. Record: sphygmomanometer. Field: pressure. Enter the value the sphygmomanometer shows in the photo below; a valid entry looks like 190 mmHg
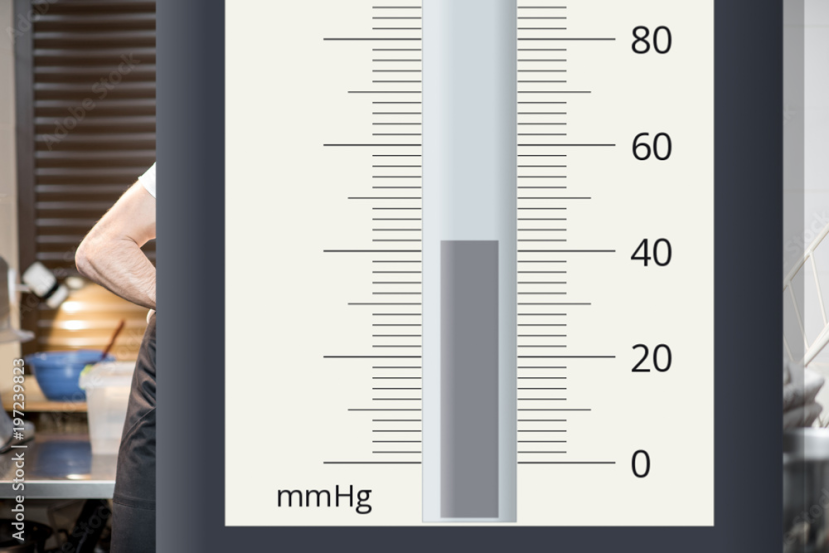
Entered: 42 mmHg
